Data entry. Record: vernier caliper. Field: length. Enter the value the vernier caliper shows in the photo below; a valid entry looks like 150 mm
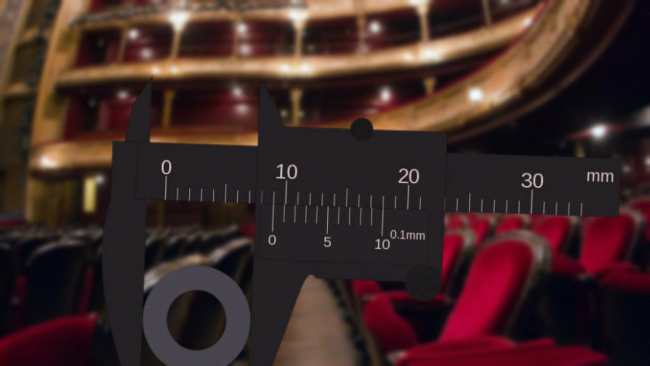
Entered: 9.0 mm
